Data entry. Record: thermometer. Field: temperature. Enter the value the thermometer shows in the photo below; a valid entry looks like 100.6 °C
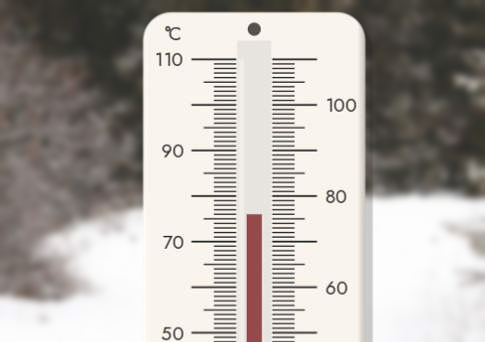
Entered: 76 °C
